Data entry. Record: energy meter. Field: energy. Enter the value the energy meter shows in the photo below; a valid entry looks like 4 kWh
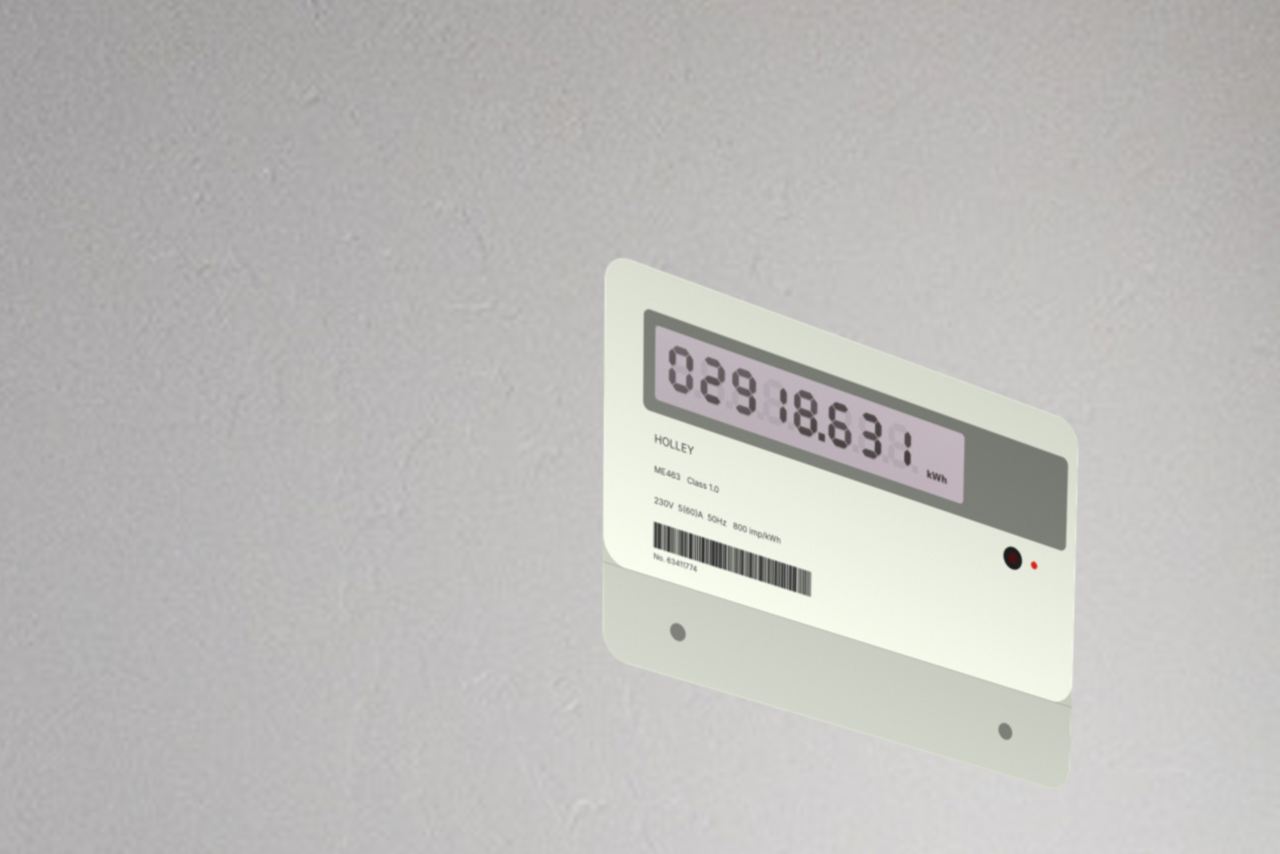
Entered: 2918.631 kWh
